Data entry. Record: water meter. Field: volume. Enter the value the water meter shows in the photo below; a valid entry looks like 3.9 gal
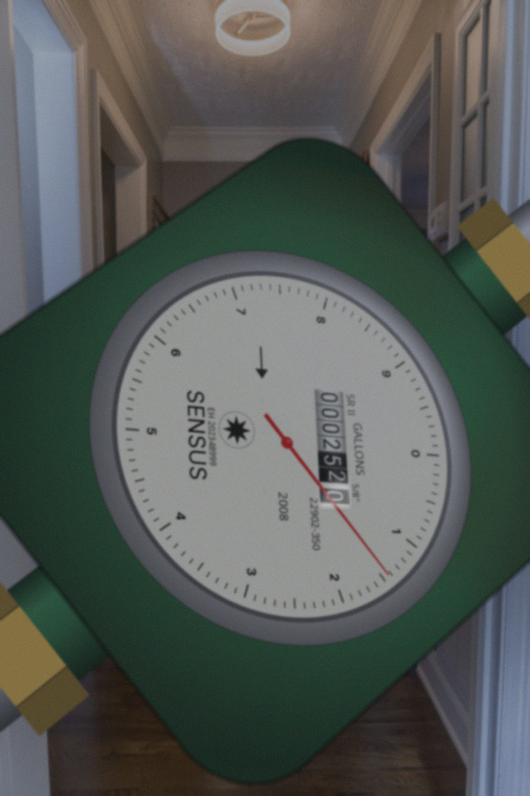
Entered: 2521.4 gal
